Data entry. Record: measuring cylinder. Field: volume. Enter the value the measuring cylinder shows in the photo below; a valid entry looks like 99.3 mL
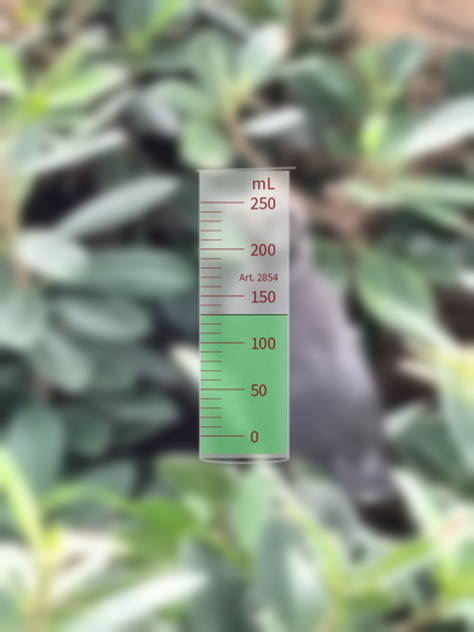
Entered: 130 mL
